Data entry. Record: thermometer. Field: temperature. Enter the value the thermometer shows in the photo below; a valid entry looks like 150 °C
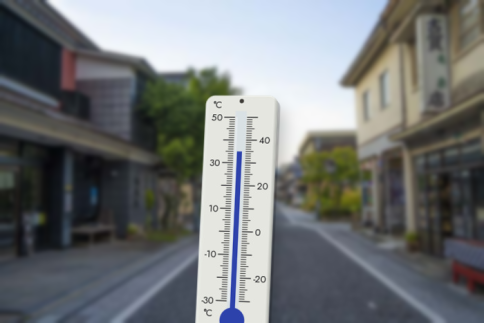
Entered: 35 °C
